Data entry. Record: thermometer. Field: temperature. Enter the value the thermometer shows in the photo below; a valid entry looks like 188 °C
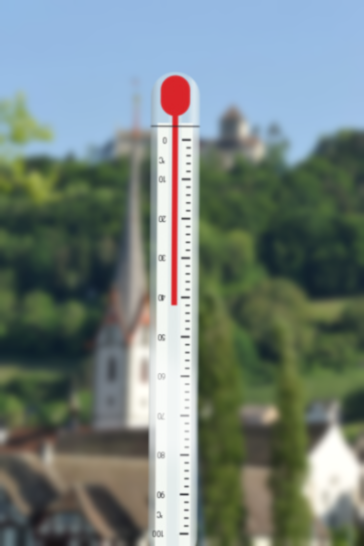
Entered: 42 °C
